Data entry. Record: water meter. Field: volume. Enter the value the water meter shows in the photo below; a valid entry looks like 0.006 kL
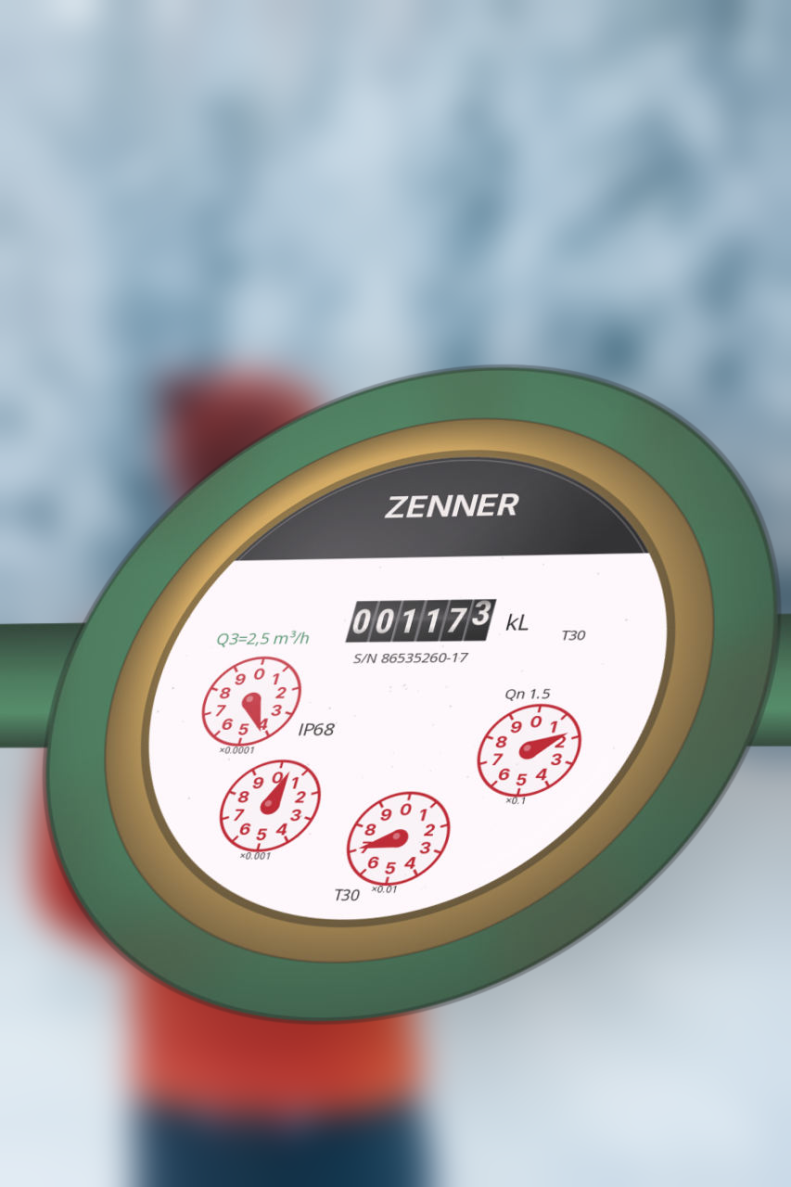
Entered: 1173.1704 kL
